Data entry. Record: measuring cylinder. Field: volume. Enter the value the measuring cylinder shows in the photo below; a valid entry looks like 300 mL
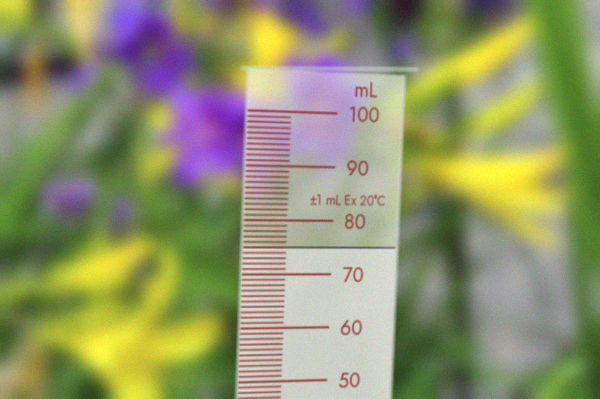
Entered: 75 mL
